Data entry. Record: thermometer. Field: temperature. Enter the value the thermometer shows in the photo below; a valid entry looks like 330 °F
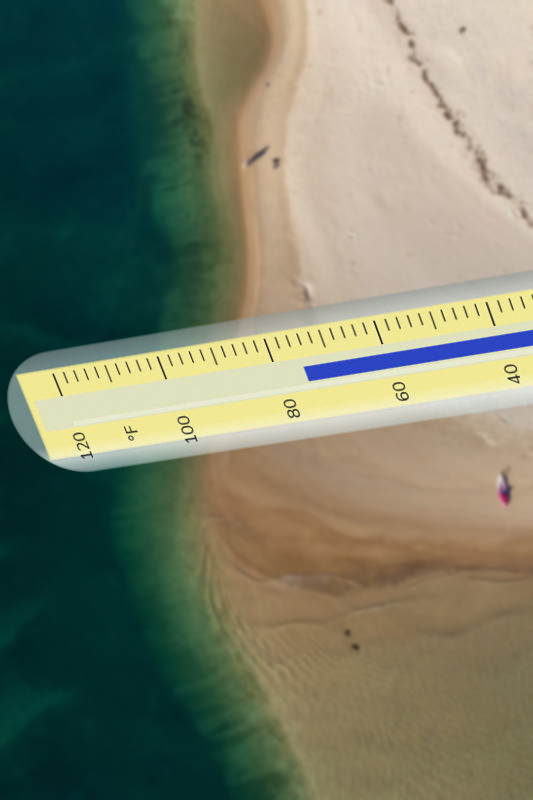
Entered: 75 °F
